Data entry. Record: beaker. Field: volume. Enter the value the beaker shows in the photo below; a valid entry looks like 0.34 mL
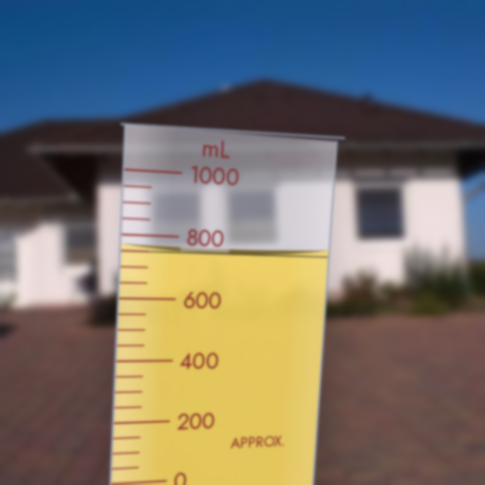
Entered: 750 mL
